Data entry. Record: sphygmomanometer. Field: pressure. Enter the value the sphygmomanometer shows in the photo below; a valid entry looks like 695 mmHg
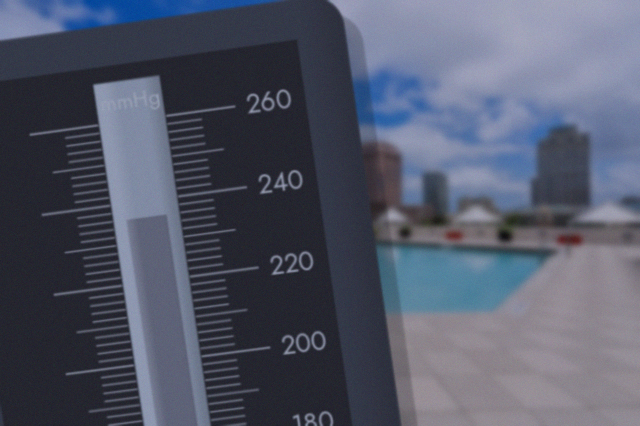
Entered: 236 mmHg
